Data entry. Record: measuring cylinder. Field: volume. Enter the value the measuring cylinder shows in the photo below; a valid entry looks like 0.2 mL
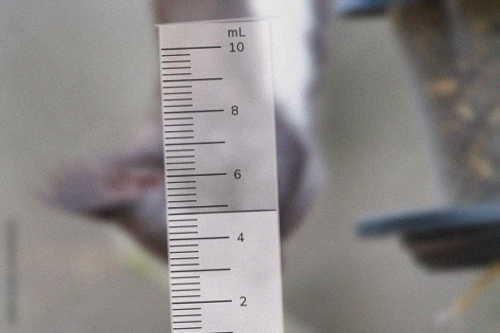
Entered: 4.8 mL
